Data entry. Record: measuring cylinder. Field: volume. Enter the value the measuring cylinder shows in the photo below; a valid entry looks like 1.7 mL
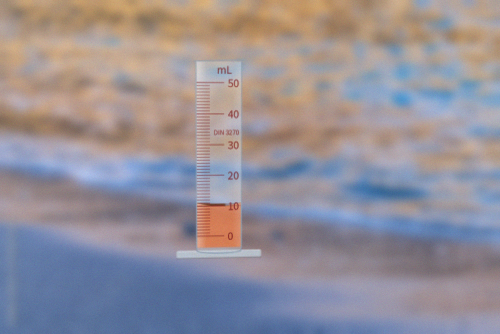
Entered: 10 mL
